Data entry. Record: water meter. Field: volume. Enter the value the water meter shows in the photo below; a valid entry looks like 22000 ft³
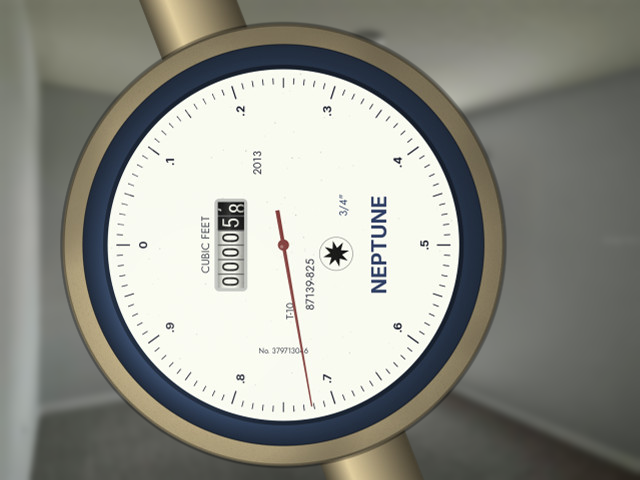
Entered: 57.72 ft³
